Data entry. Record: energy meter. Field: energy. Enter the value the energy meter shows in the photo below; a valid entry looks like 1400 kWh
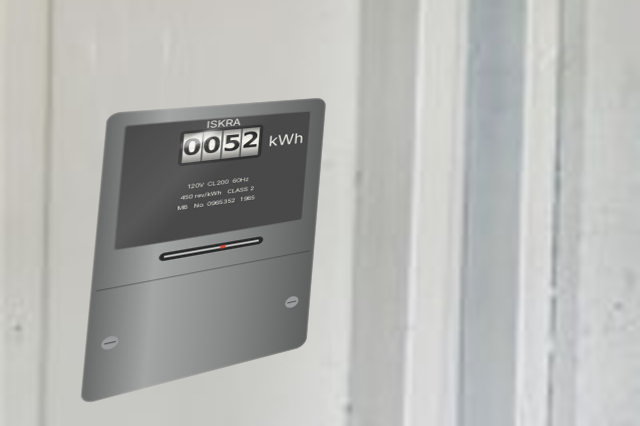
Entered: 52 kWh
